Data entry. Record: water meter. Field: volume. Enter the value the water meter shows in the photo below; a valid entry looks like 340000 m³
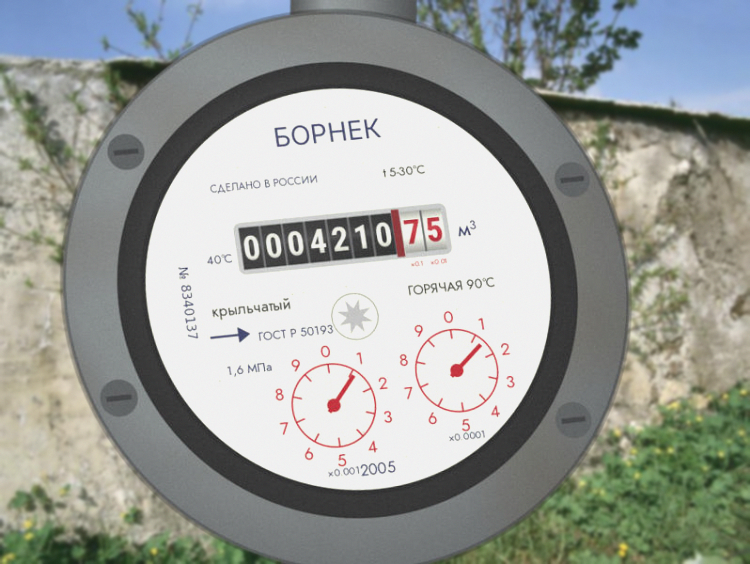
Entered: 4210.7511 m³
